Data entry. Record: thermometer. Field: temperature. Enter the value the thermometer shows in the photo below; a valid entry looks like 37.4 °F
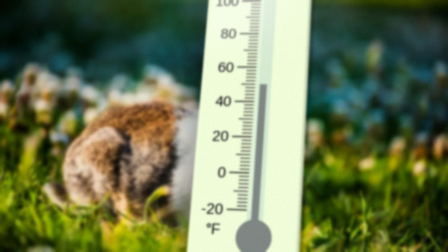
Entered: 50 °F
